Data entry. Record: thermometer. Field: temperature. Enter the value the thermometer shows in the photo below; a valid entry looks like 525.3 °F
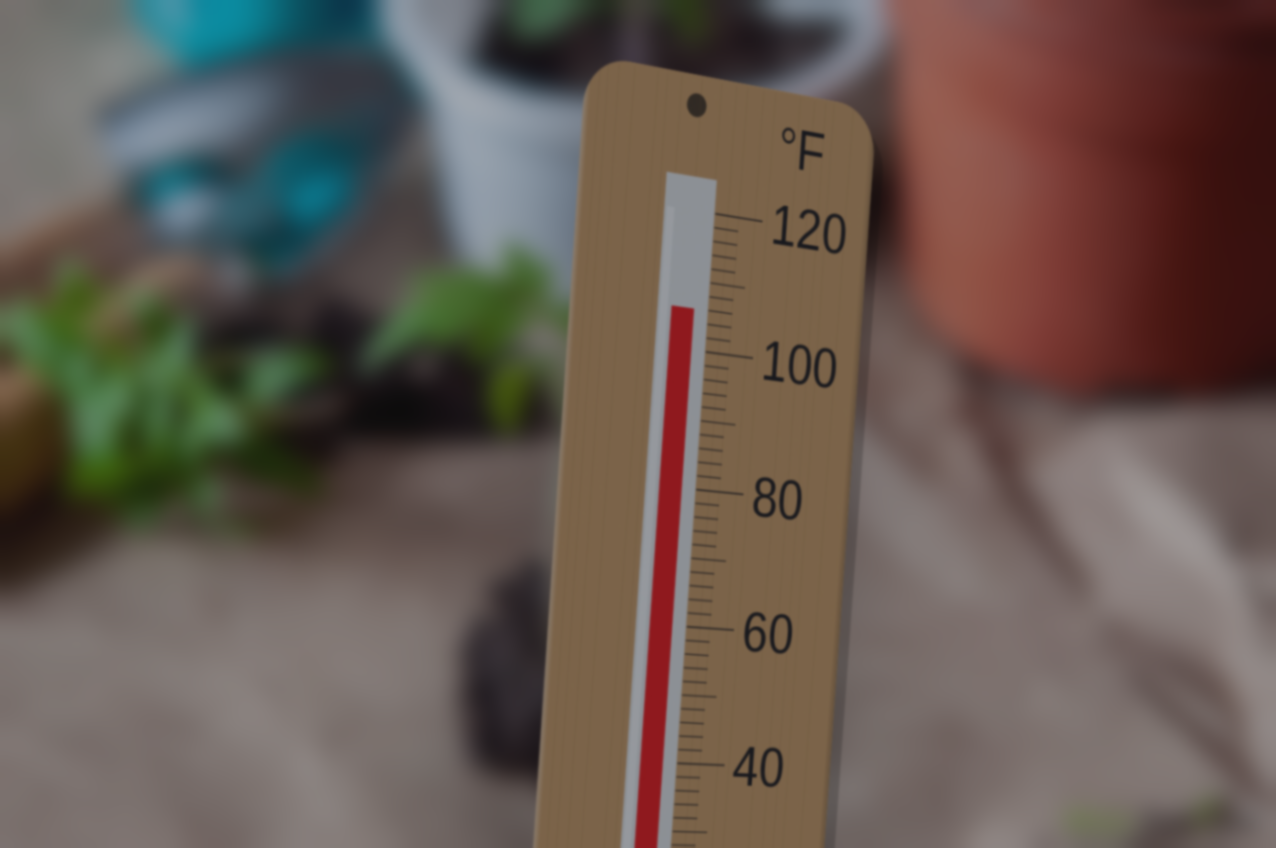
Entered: 106 °F
